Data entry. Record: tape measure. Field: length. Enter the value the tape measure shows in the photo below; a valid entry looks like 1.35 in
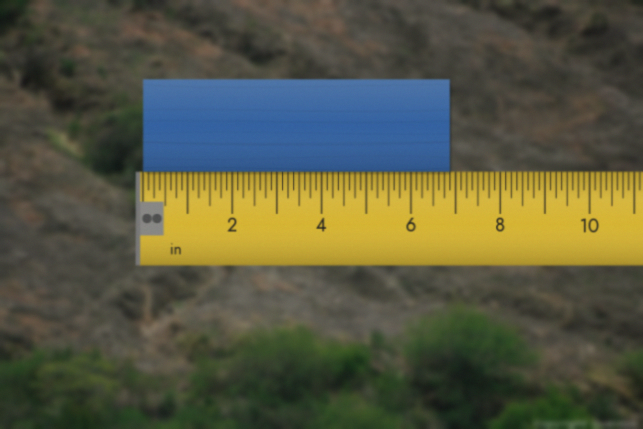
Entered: 6.875 in
